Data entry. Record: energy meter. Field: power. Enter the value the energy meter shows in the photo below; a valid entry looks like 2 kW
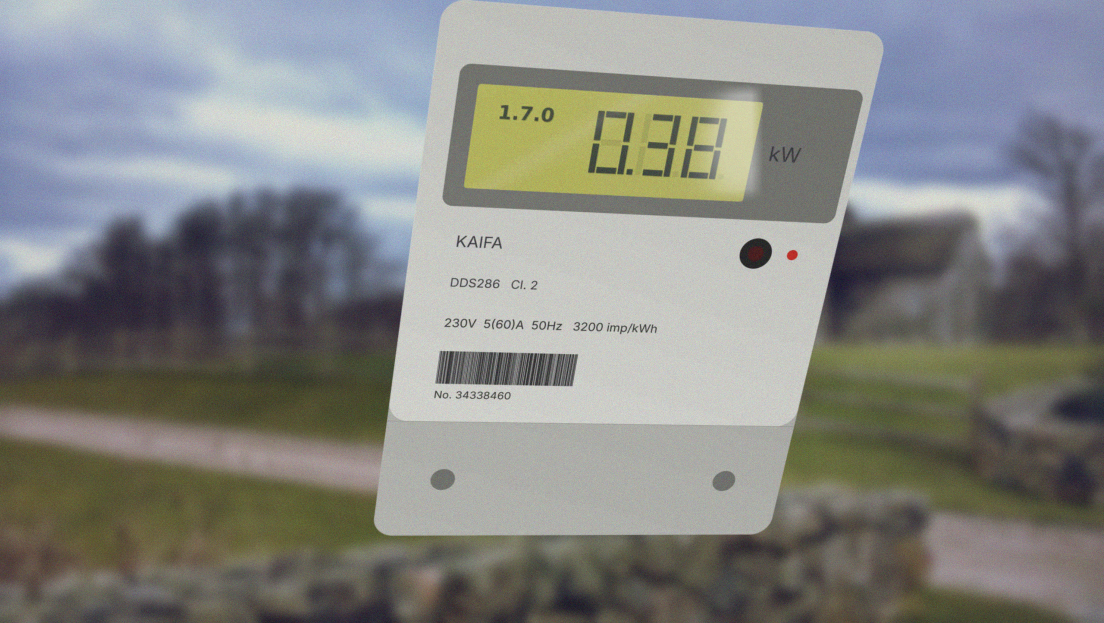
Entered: 0.38 kW
